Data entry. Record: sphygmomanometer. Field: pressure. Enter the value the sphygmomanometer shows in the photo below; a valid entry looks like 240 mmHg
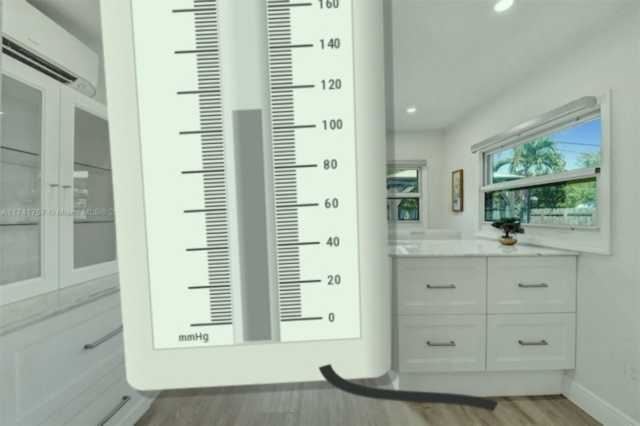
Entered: 110 mmHg
